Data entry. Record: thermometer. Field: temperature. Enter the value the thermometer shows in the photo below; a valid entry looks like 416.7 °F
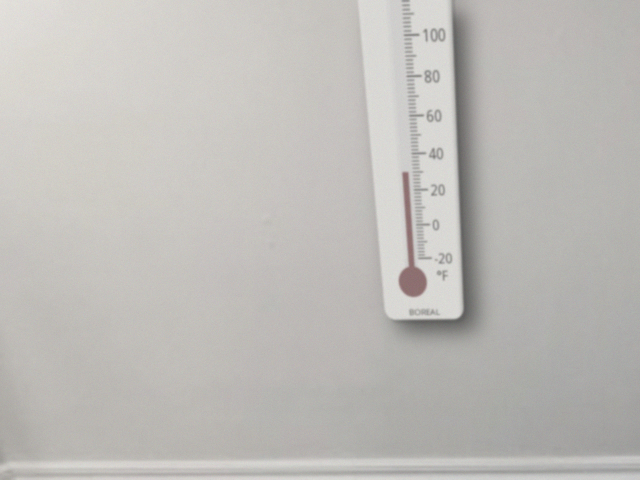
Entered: 30 °F
